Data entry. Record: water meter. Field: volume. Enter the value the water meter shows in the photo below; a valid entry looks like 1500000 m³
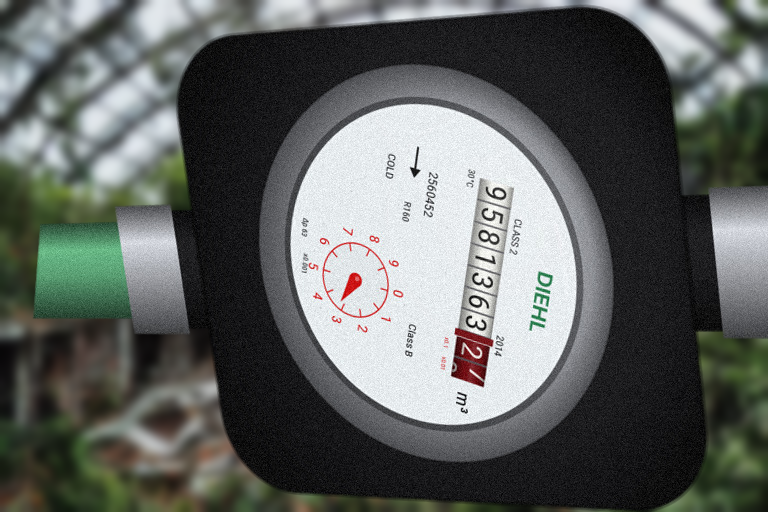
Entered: 9581363.273 m³
